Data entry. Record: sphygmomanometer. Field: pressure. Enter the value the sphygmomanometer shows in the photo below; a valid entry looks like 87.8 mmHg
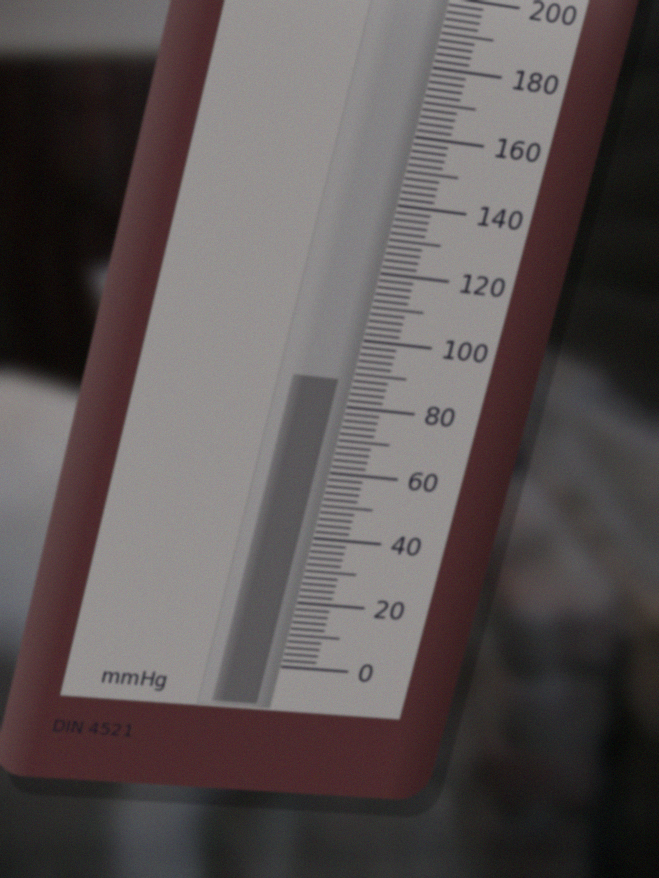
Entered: 88 mmHg
